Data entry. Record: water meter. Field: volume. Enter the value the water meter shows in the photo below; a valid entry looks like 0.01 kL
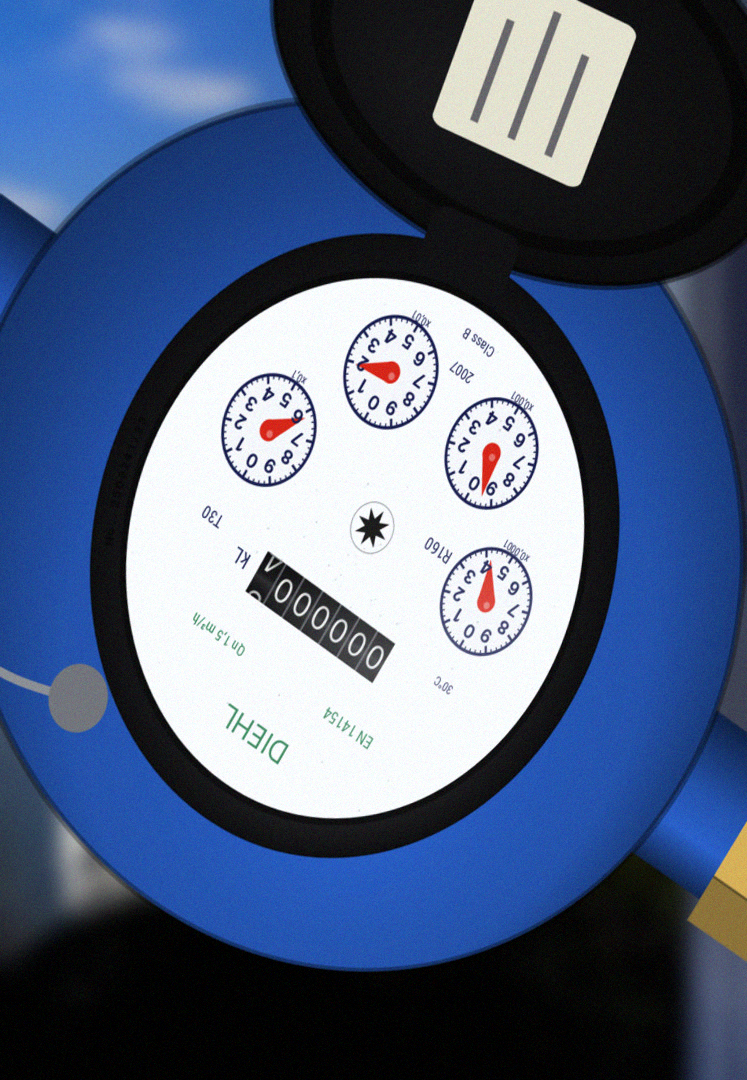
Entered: 3.6194 kL
